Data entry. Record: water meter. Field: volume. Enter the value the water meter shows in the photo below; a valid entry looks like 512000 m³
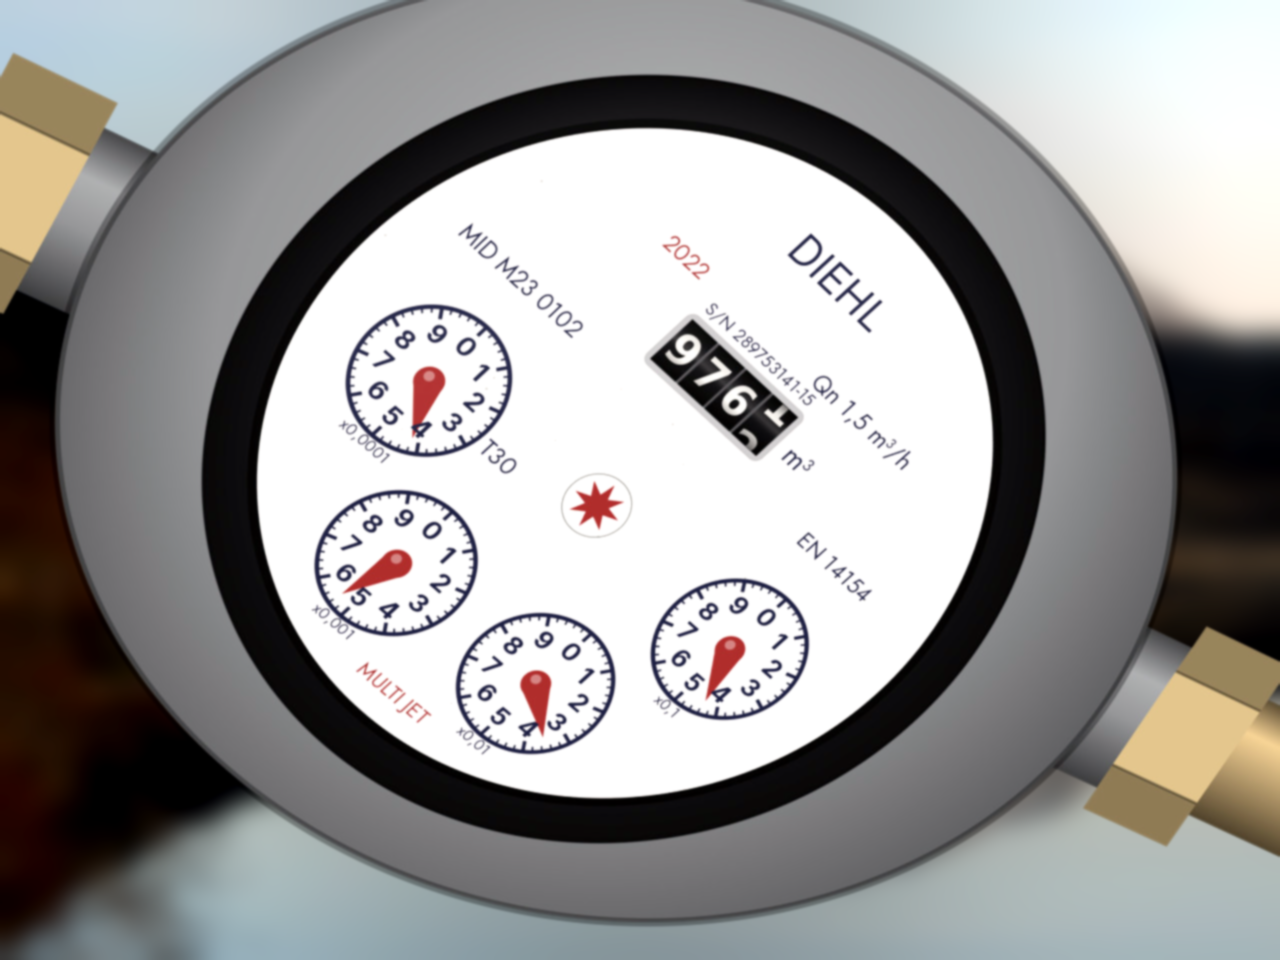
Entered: 9761.4354 m³
